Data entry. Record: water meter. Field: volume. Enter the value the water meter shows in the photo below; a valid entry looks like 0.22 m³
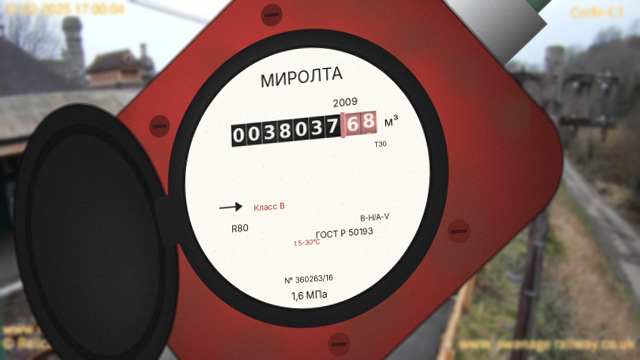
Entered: 38037.68 m³
